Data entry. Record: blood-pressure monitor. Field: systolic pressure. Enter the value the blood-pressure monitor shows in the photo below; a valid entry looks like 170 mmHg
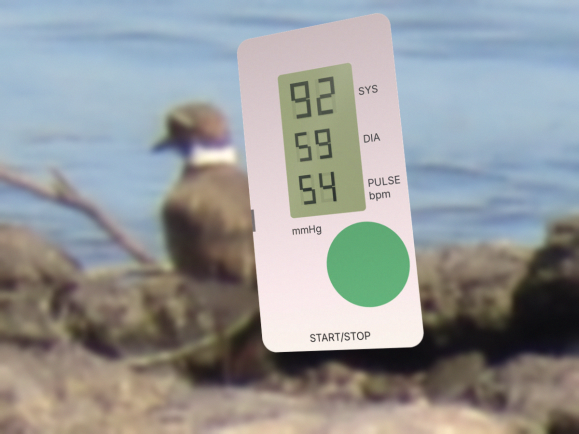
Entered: 92 mmHg
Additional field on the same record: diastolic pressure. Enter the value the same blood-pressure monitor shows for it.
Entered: 59 mmHg
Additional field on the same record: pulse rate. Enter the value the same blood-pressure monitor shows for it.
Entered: 54 bpm
